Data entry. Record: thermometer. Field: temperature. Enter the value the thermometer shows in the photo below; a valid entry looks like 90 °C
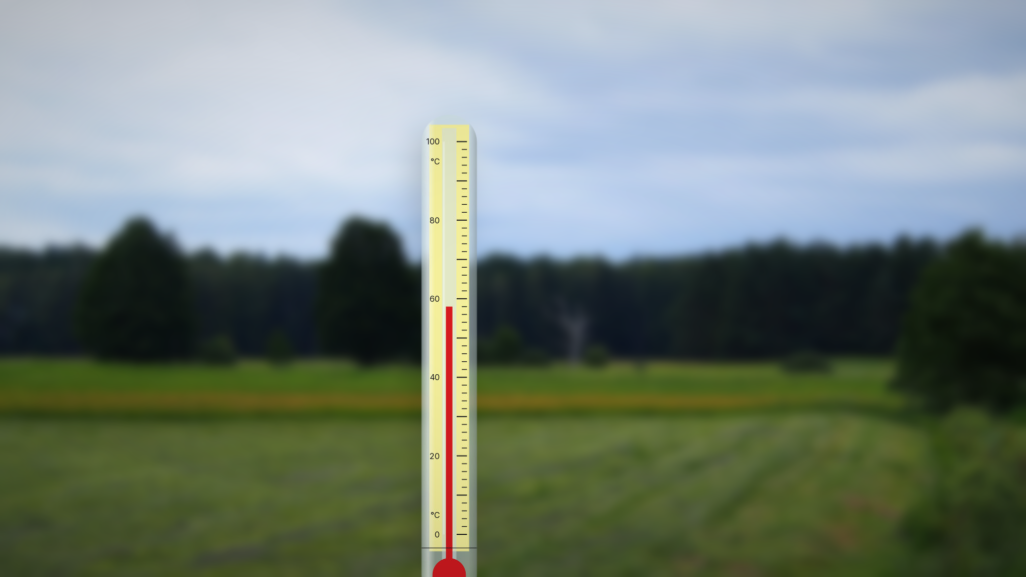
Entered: 58 °C
